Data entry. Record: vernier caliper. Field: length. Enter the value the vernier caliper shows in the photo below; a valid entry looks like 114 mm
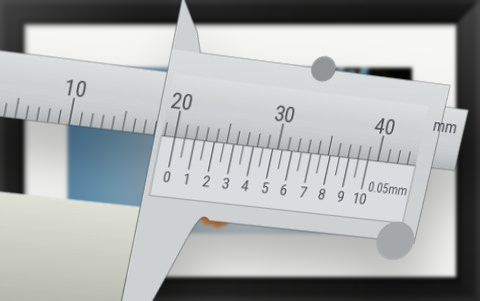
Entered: 20.0 mm
